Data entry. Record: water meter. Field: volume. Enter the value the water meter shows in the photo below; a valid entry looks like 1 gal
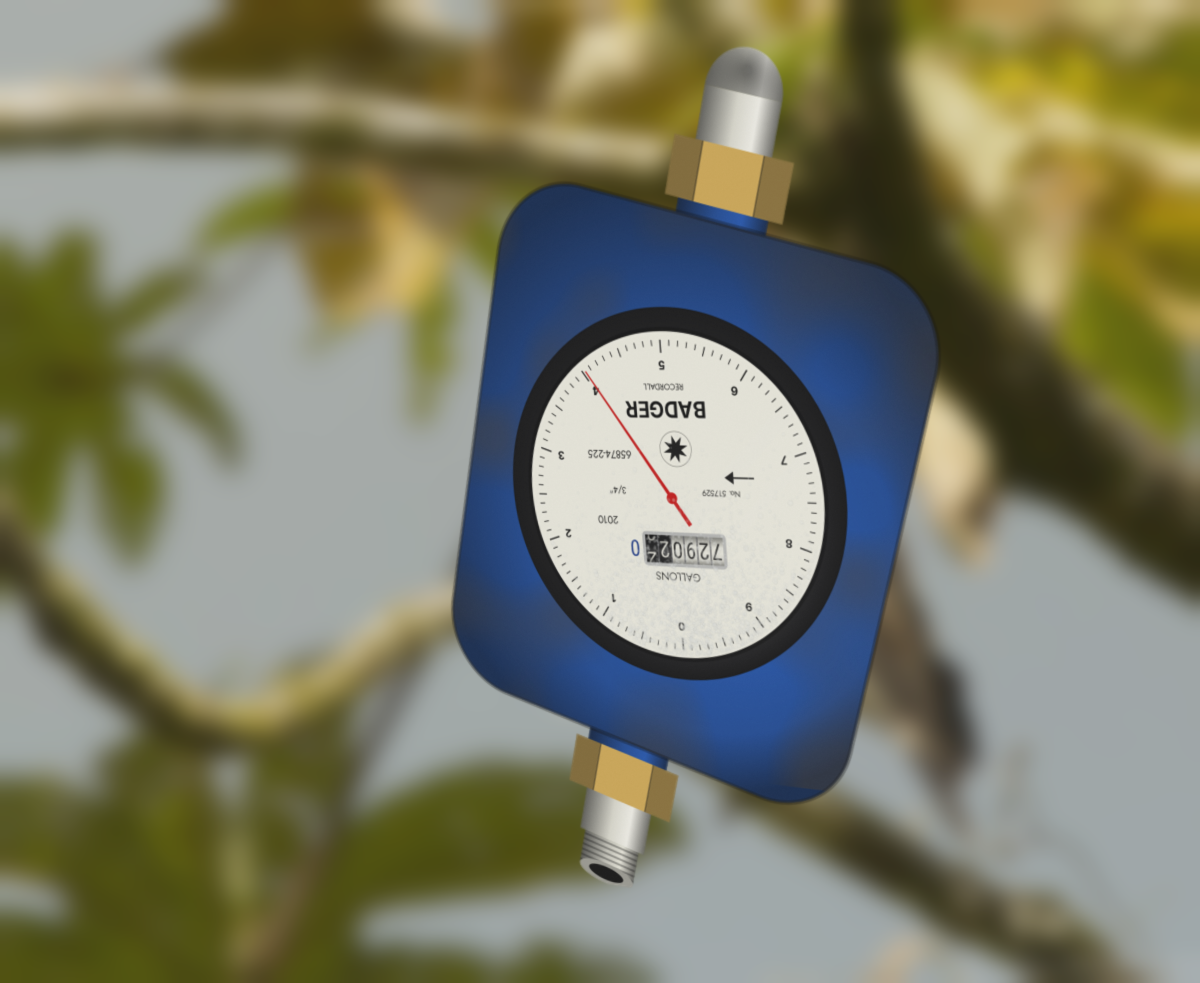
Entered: 7290224.0 gal
